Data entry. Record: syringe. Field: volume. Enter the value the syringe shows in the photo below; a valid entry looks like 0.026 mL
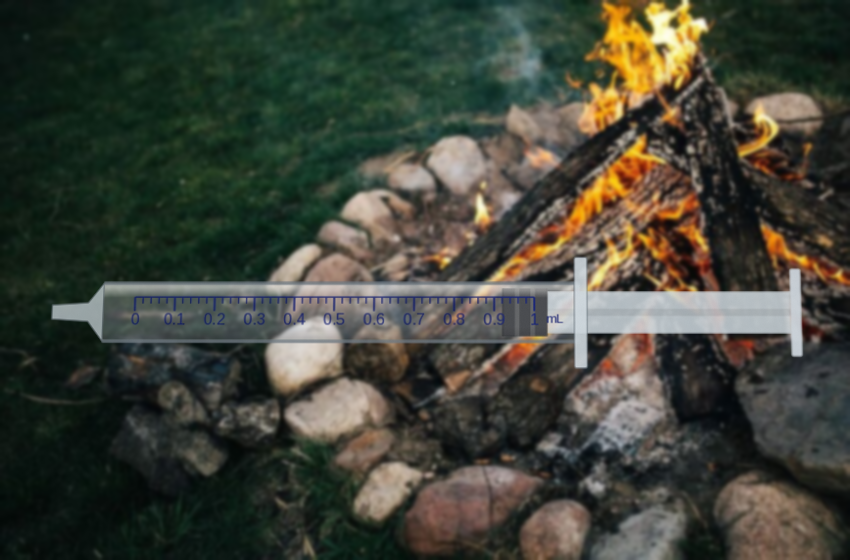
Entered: 0.92 mL
